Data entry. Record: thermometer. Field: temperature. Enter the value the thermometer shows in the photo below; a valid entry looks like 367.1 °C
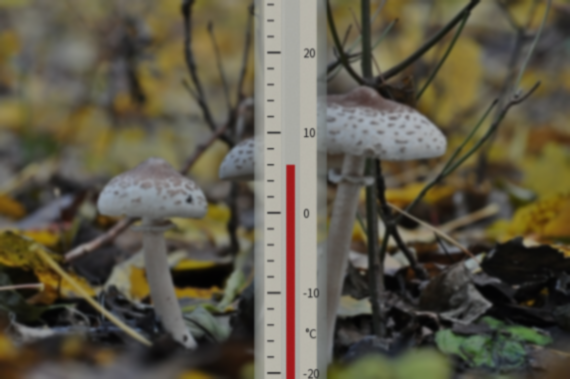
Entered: 6 °C
